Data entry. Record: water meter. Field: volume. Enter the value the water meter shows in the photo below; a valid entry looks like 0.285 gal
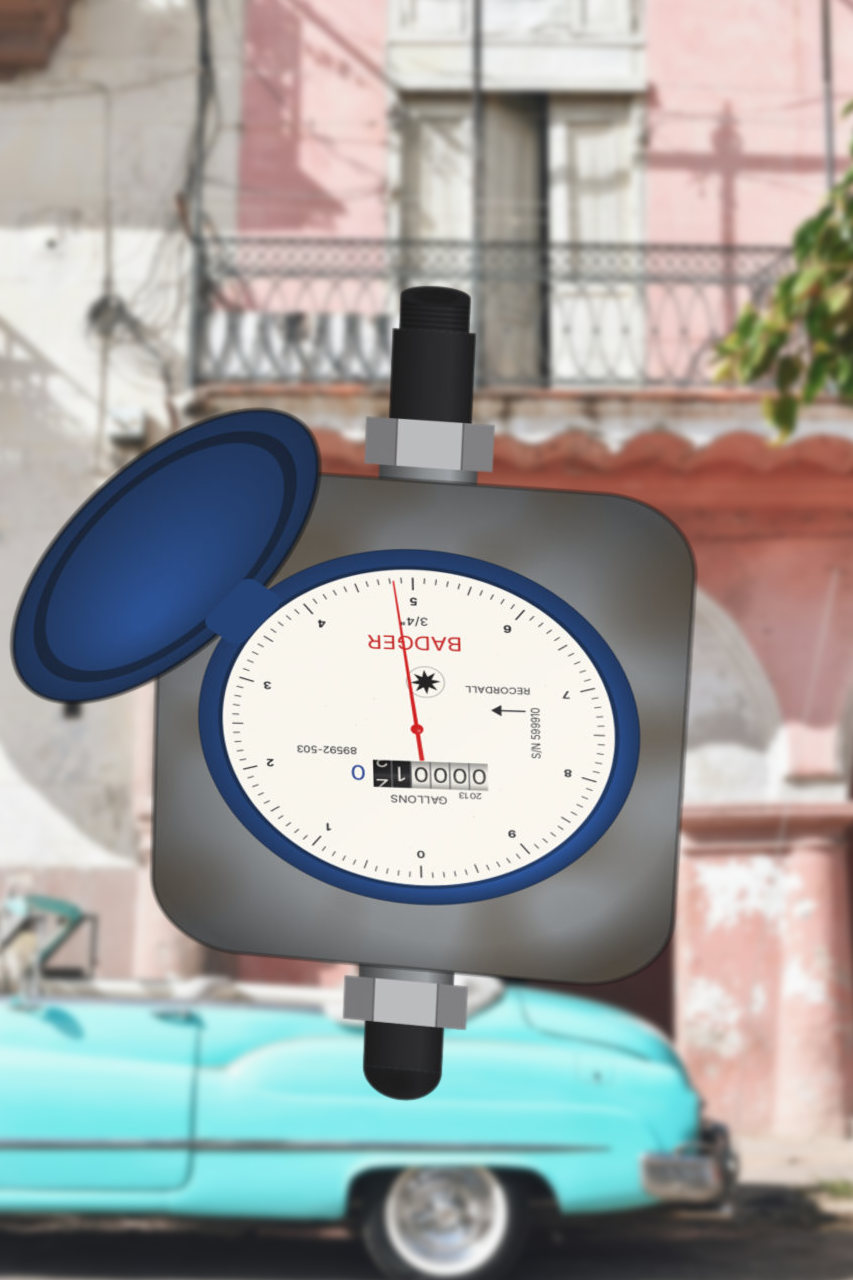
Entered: 124.8 gal
